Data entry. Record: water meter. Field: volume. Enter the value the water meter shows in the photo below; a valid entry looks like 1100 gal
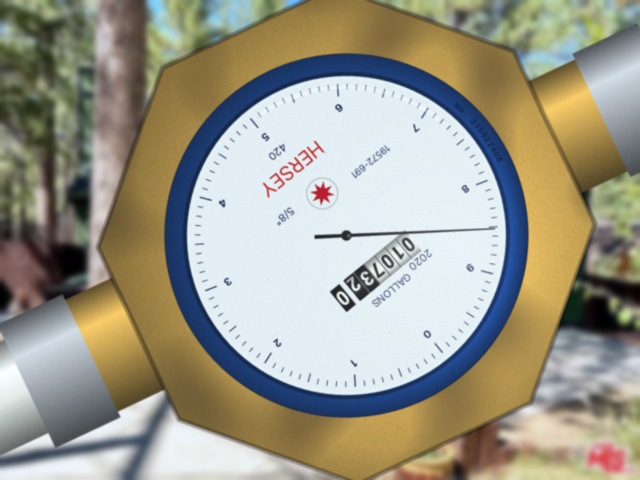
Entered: 107318.5 gal
